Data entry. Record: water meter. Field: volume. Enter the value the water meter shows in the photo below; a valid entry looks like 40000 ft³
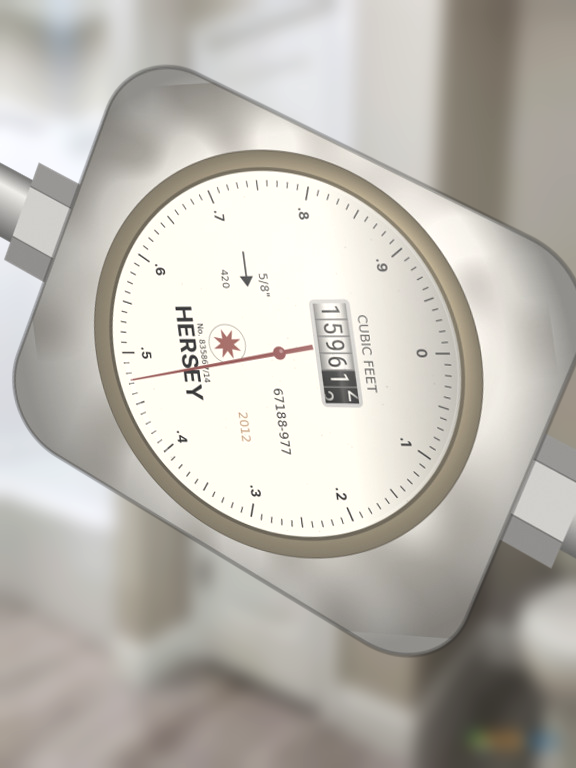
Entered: 159612.47 ft³
